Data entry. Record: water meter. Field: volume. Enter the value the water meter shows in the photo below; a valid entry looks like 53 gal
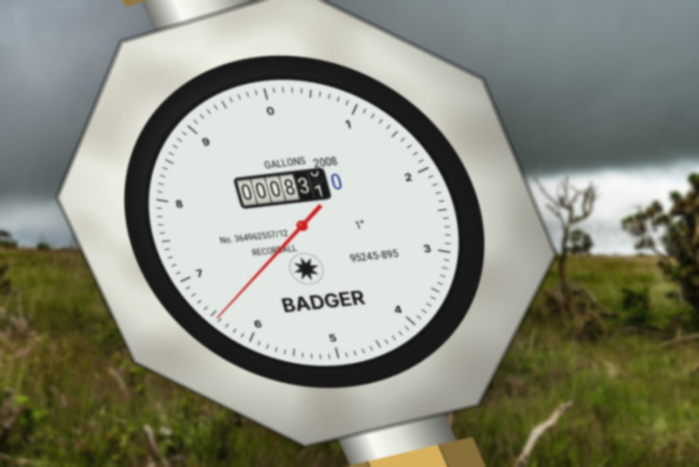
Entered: 8306.4 gal
